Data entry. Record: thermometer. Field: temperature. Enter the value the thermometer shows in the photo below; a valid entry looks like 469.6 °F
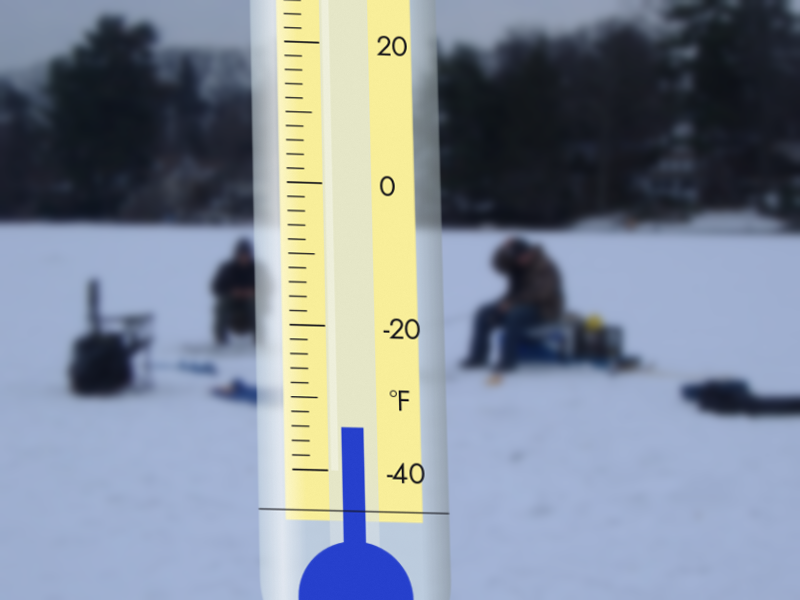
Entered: -34 °F
